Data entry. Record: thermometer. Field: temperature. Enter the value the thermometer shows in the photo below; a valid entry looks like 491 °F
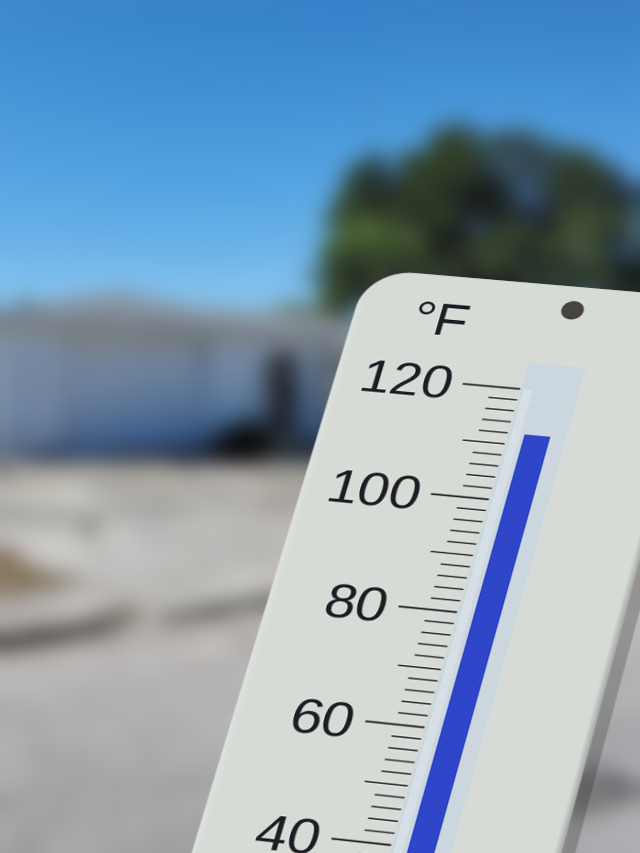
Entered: 112 °F
